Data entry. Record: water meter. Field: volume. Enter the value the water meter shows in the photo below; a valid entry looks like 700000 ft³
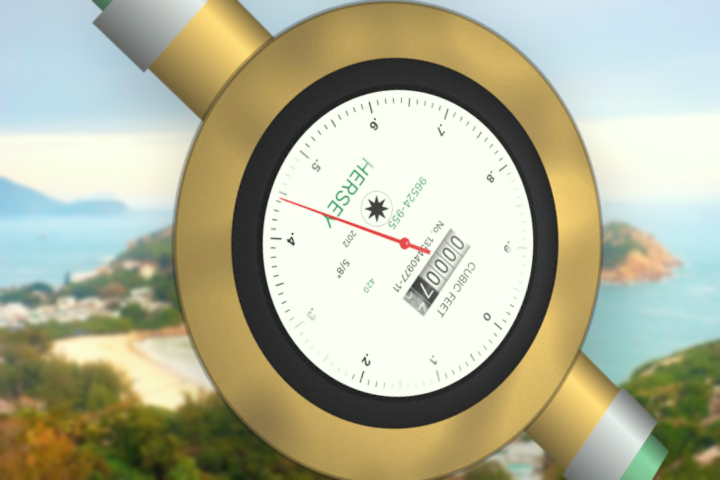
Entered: 72.44 ft³
